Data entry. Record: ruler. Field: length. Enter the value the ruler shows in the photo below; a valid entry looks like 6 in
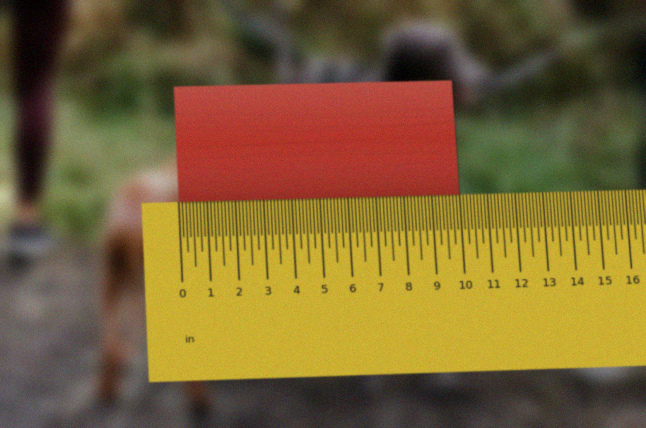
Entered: 10 in
